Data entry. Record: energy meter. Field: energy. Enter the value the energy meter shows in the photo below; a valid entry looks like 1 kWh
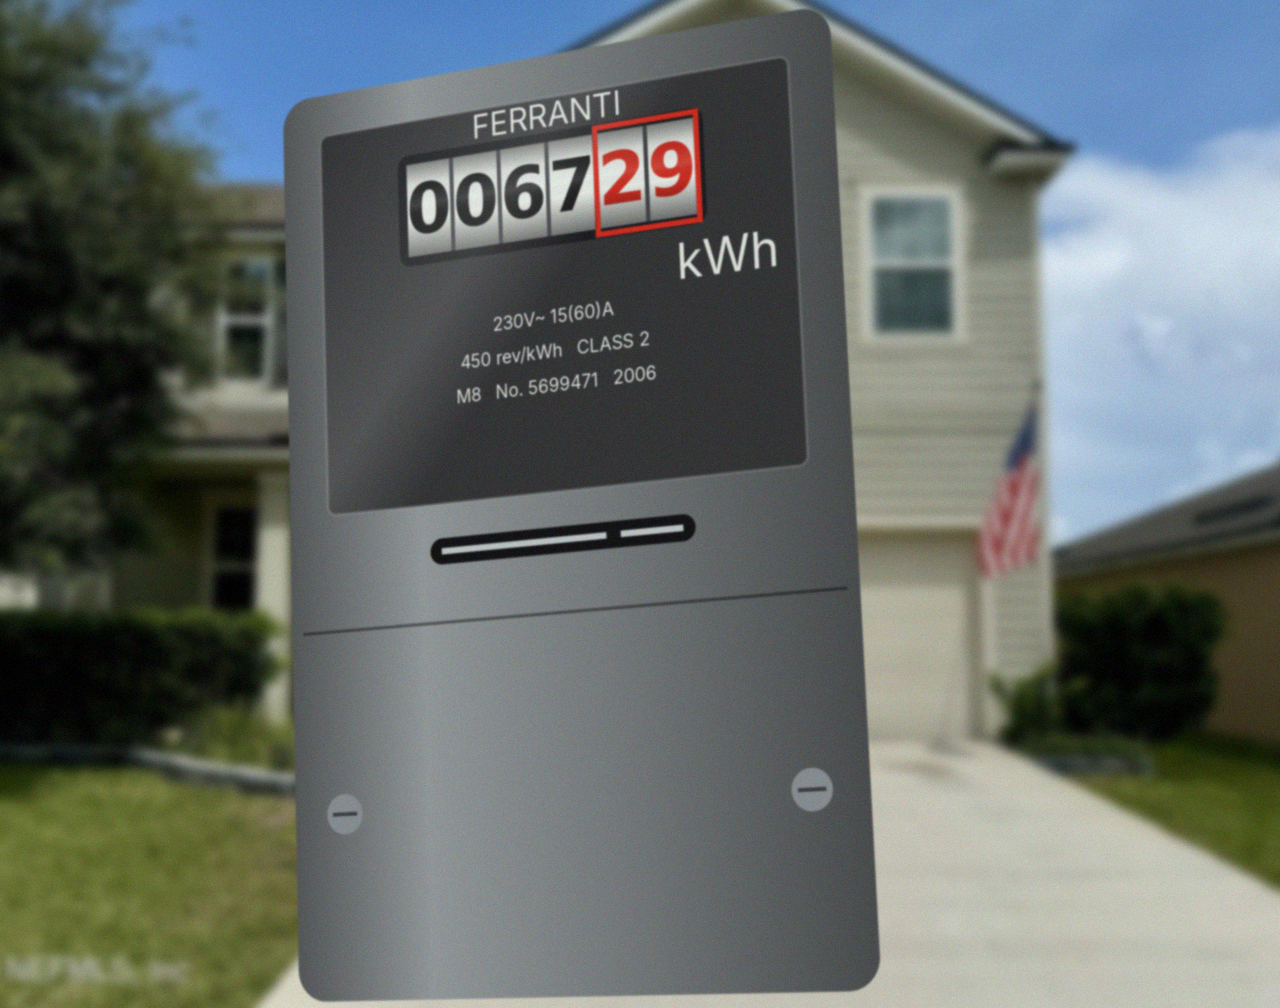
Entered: 67.29 kWh
